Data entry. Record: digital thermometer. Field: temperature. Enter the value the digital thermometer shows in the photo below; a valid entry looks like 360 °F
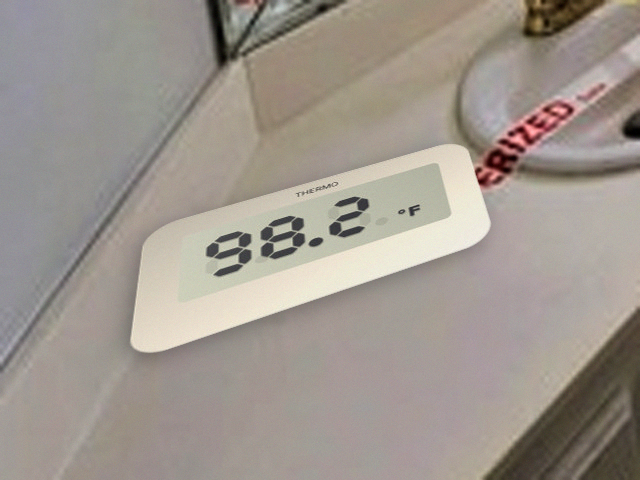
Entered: 98.2 °F
